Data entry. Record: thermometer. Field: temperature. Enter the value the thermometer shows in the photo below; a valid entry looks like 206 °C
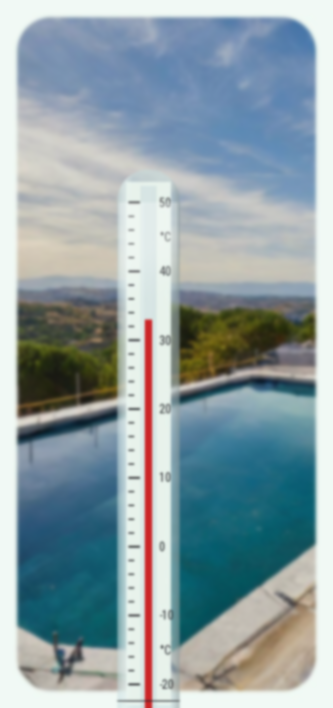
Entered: 33 °C
